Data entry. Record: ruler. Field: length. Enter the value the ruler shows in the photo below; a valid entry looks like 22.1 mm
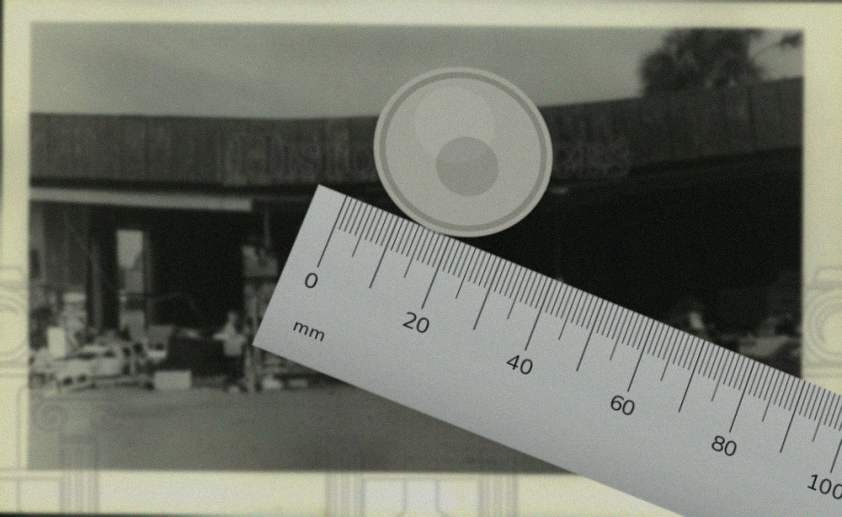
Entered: 33 mm
